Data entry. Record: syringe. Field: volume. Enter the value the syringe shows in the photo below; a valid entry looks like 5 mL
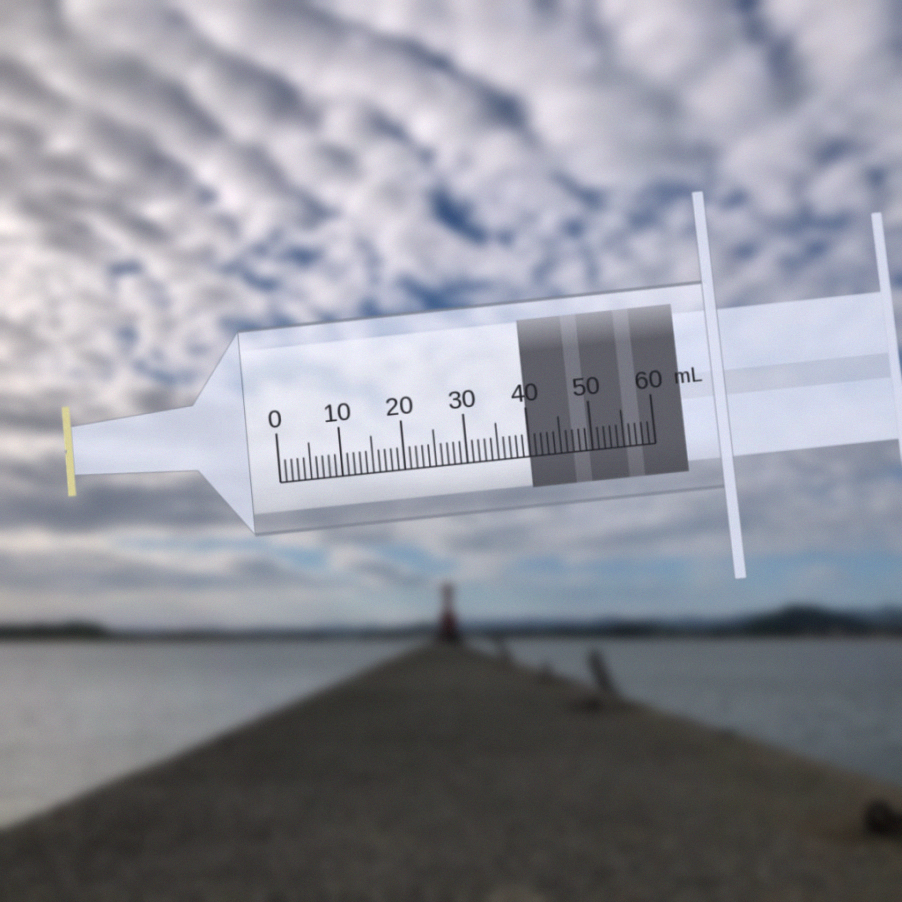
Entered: 40 mL
